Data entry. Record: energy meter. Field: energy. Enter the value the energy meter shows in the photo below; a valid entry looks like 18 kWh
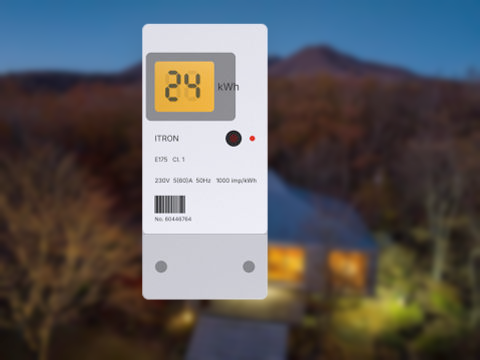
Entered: 24 kWh
